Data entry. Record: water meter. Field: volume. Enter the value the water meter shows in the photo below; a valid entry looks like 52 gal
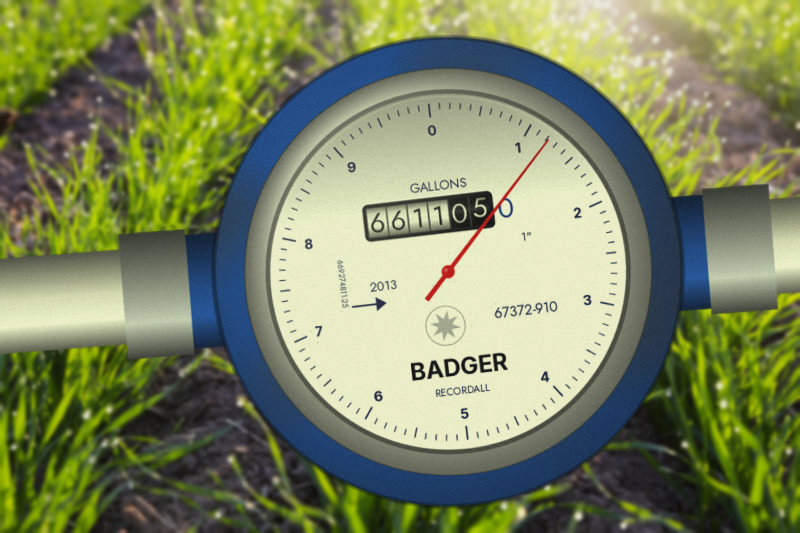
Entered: 6611051.2 gal
